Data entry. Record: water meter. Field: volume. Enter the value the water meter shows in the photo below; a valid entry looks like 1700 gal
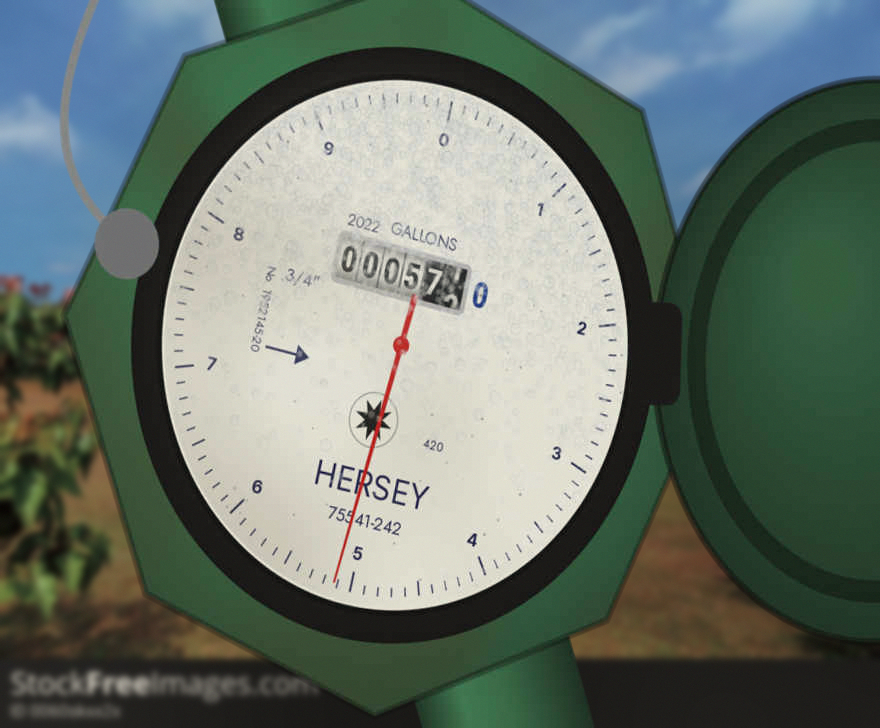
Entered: 5715.1 gal
